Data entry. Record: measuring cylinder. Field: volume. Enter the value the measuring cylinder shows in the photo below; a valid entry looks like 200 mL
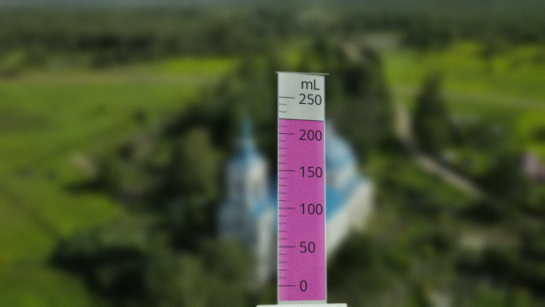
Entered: 220 mL
